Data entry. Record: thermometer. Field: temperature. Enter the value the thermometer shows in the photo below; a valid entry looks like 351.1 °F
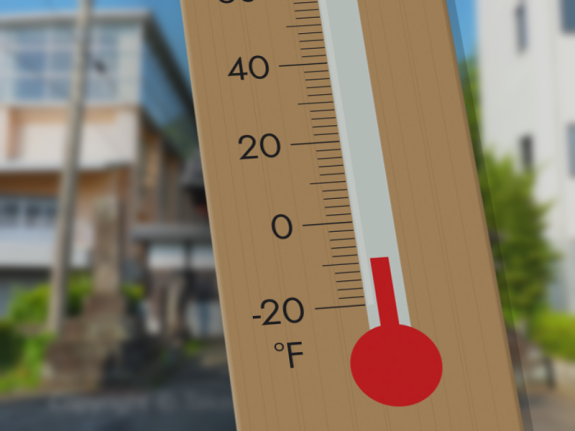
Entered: -9 °F
